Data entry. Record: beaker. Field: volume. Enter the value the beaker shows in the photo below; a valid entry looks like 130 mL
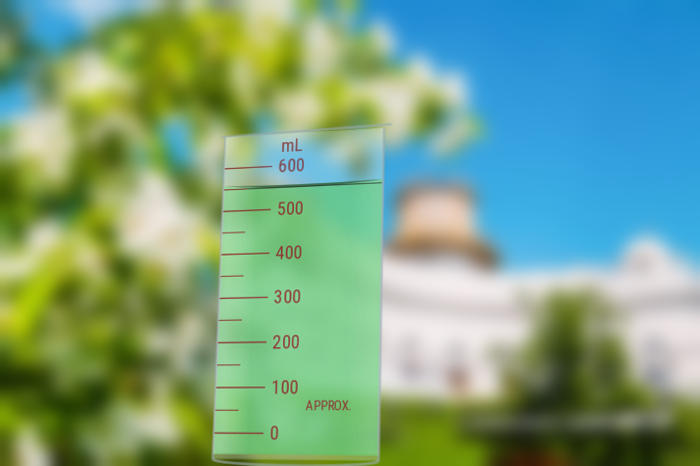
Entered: 550 mL
